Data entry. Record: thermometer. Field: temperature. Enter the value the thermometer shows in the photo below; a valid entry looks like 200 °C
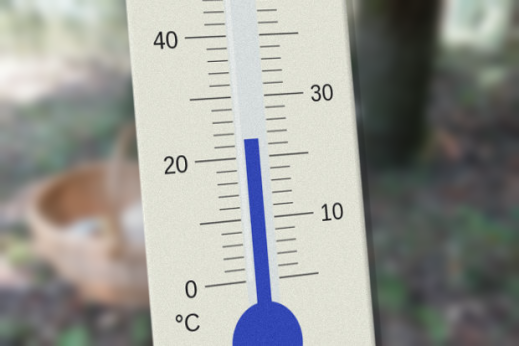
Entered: 23 °C
